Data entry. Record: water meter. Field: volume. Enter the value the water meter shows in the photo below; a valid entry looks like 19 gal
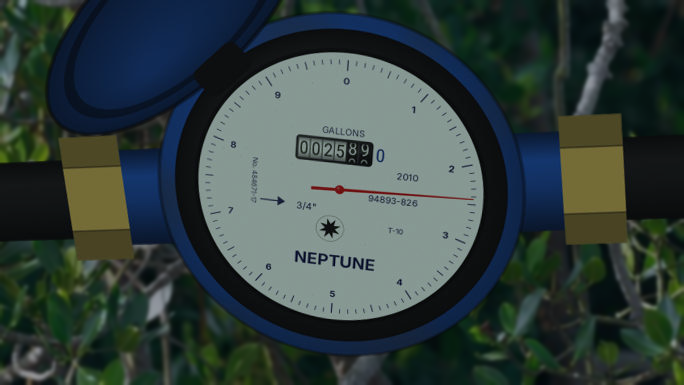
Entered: 25892.4 gal
